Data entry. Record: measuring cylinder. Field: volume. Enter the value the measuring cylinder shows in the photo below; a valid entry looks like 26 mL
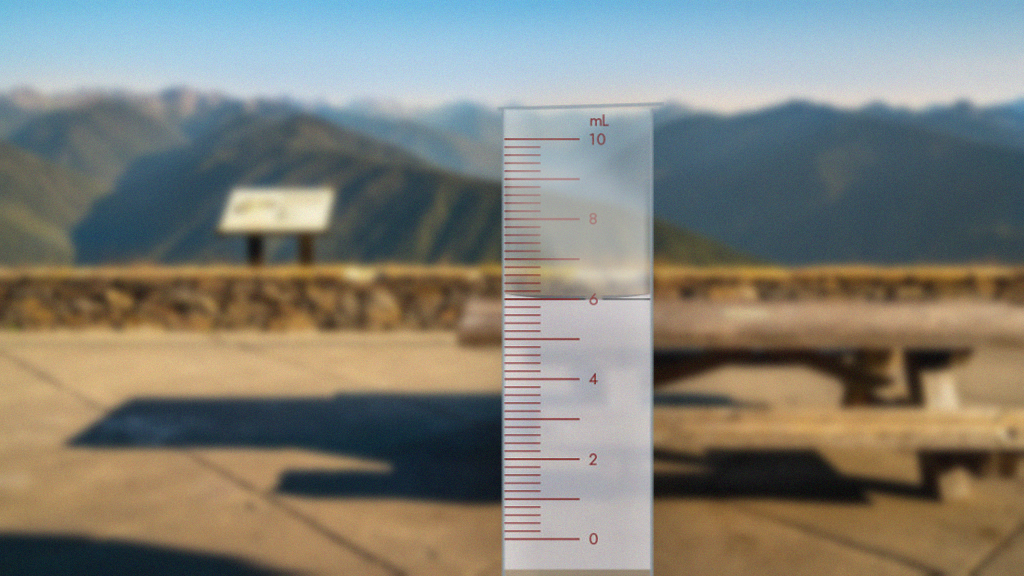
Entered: 6 mL
